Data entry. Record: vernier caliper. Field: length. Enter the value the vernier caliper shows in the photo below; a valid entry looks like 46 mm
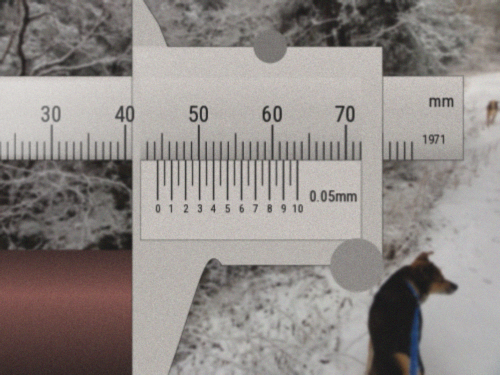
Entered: 44.4 mm
